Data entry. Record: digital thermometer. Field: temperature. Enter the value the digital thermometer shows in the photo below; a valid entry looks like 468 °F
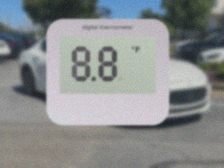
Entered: 8.8 °F
